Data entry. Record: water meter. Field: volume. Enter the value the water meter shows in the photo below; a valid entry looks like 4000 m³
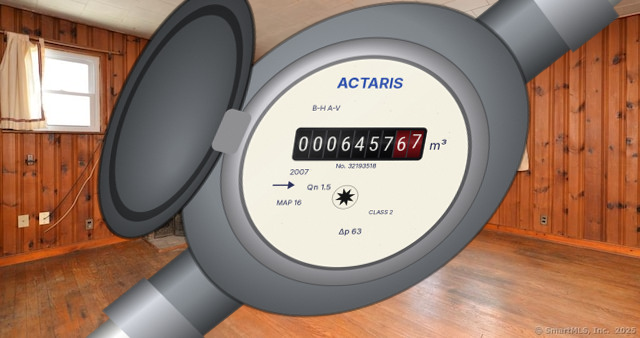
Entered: 6457.67 m³
